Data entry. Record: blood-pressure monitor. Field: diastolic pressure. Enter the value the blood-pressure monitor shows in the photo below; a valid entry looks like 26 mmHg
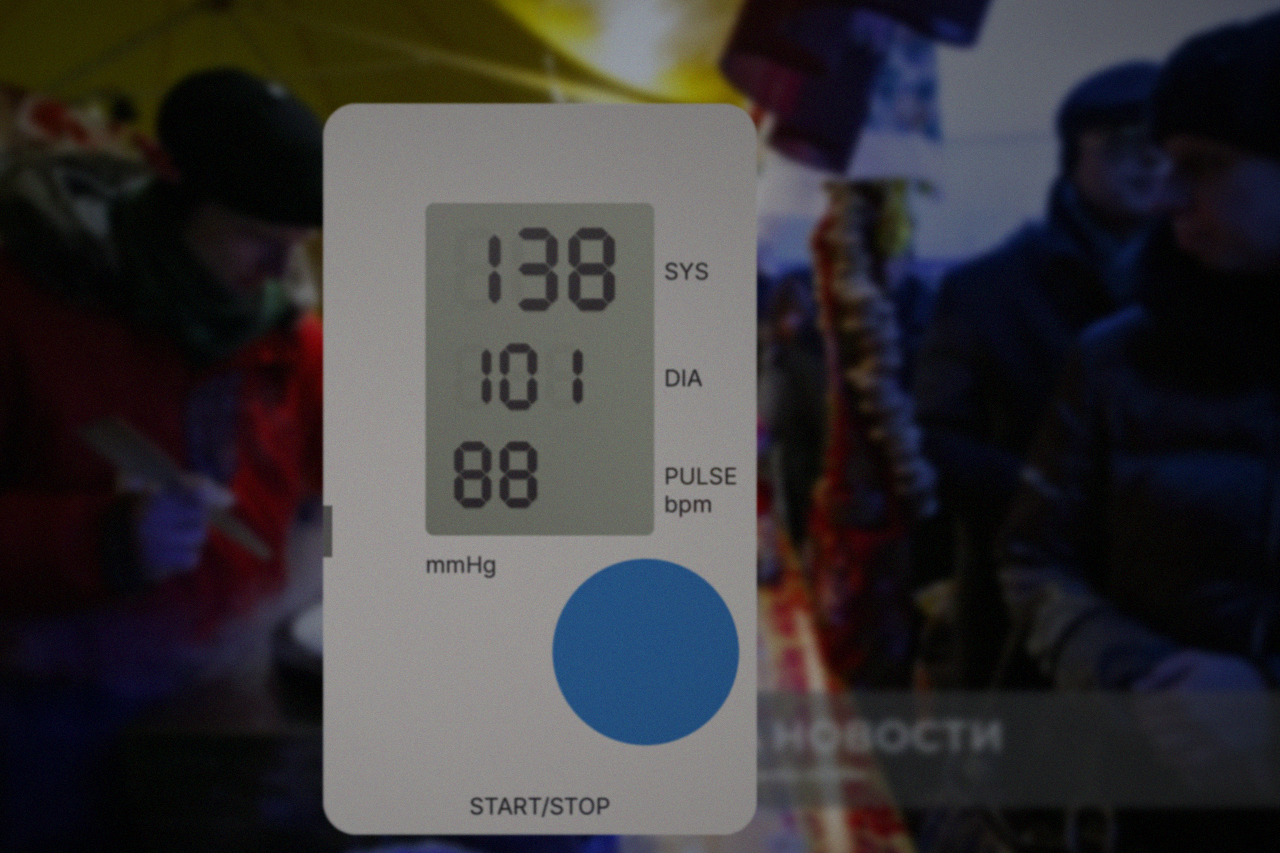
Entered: 101 mmHg
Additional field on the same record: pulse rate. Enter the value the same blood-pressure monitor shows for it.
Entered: 88 bpm
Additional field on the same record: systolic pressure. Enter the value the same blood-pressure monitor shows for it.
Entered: 138 mmHg
